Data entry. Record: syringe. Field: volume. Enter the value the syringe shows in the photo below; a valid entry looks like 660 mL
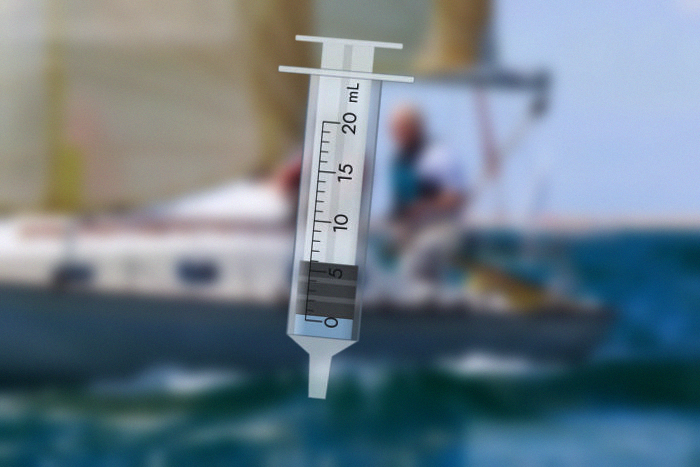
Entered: 0.5 mL
